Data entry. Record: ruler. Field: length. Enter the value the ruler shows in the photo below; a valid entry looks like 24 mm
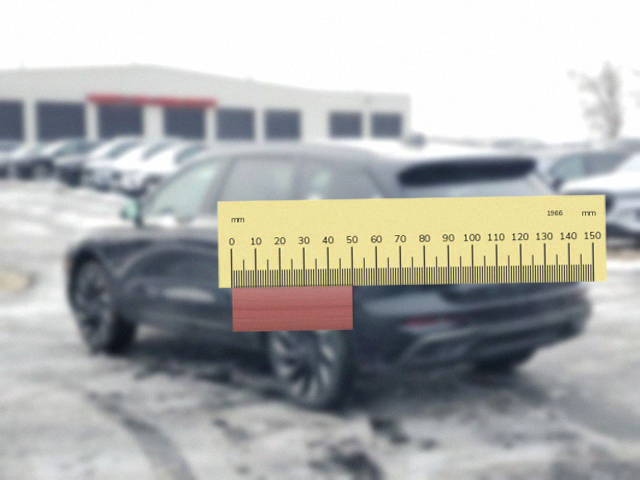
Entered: 50 mm
